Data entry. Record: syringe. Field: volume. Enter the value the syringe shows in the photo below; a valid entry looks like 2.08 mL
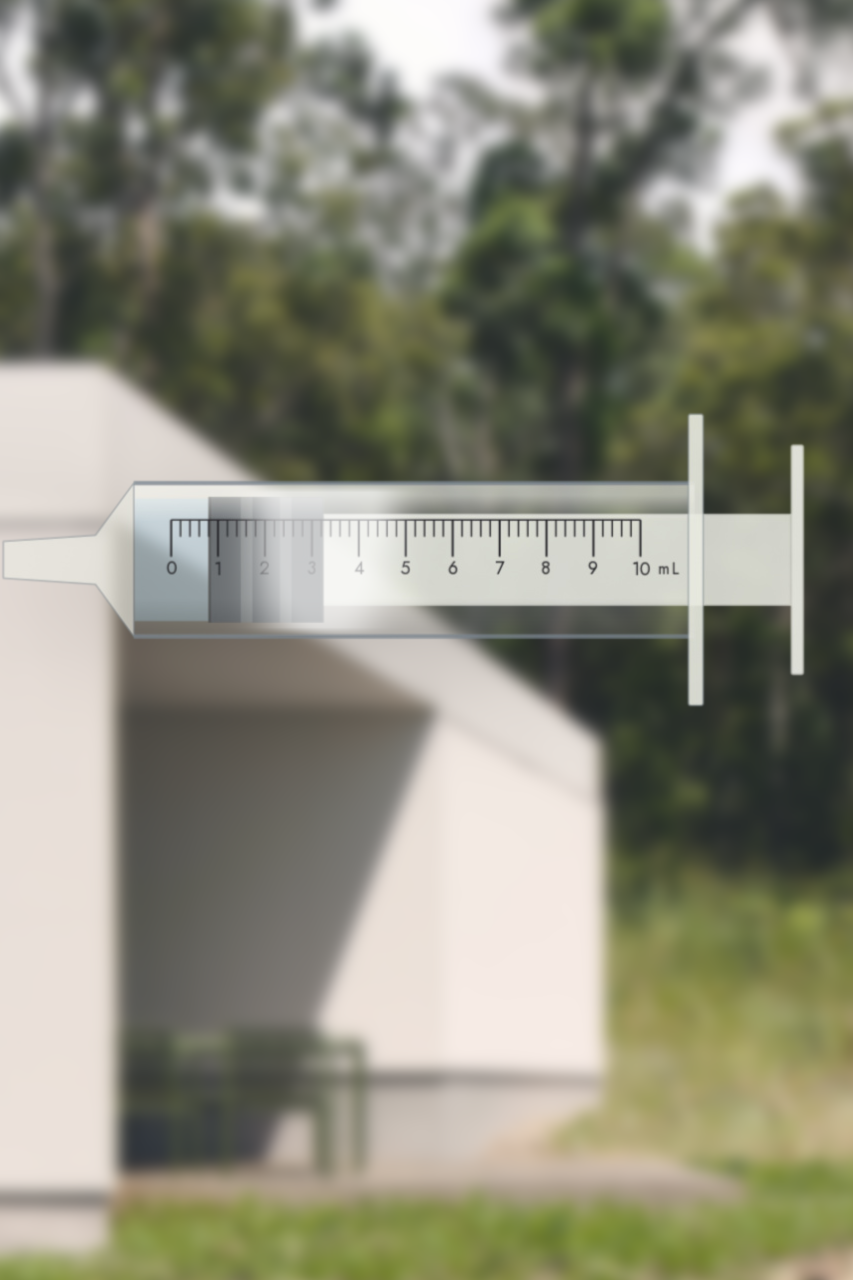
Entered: 0.8 mL
